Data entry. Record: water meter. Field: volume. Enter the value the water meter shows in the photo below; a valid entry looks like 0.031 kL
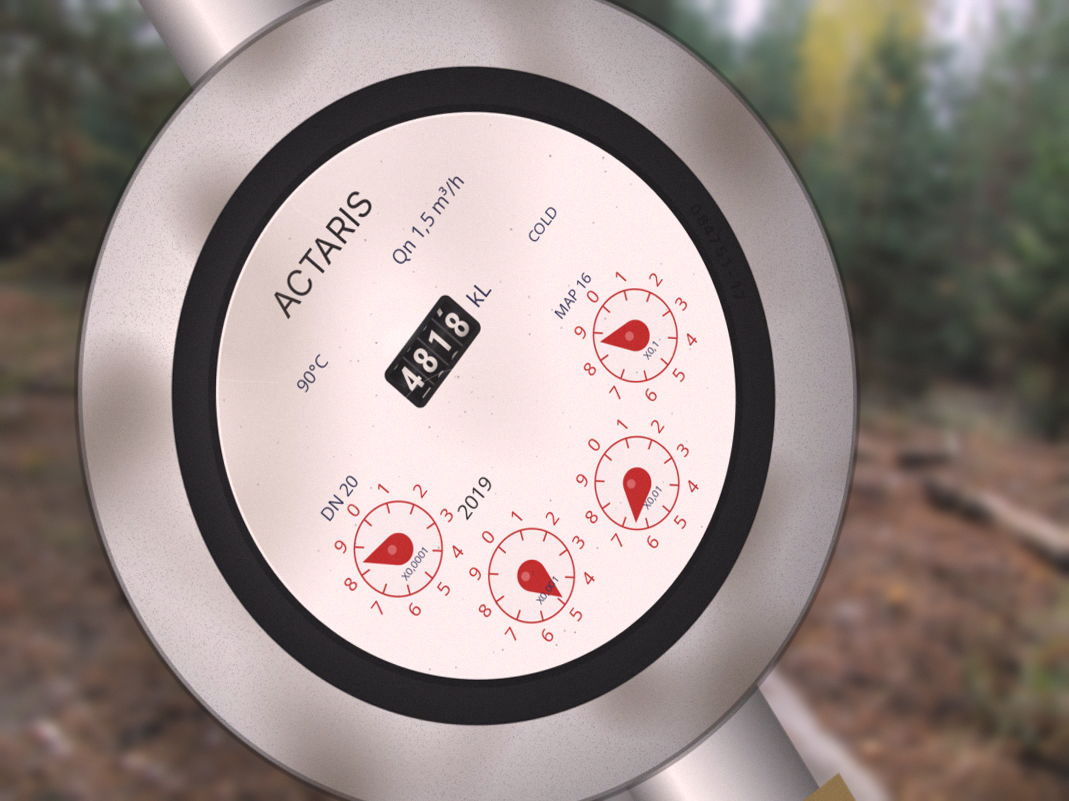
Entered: 4817.8648 kL
